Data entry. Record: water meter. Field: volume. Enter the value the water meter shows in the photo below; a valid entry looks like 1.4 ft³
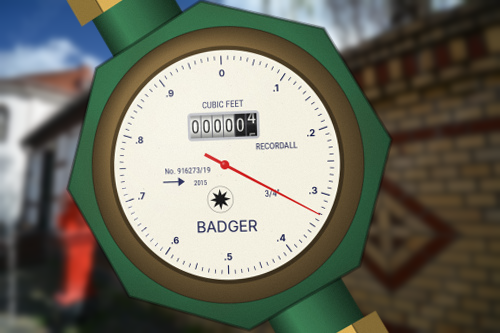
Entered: 4.33 ft³
